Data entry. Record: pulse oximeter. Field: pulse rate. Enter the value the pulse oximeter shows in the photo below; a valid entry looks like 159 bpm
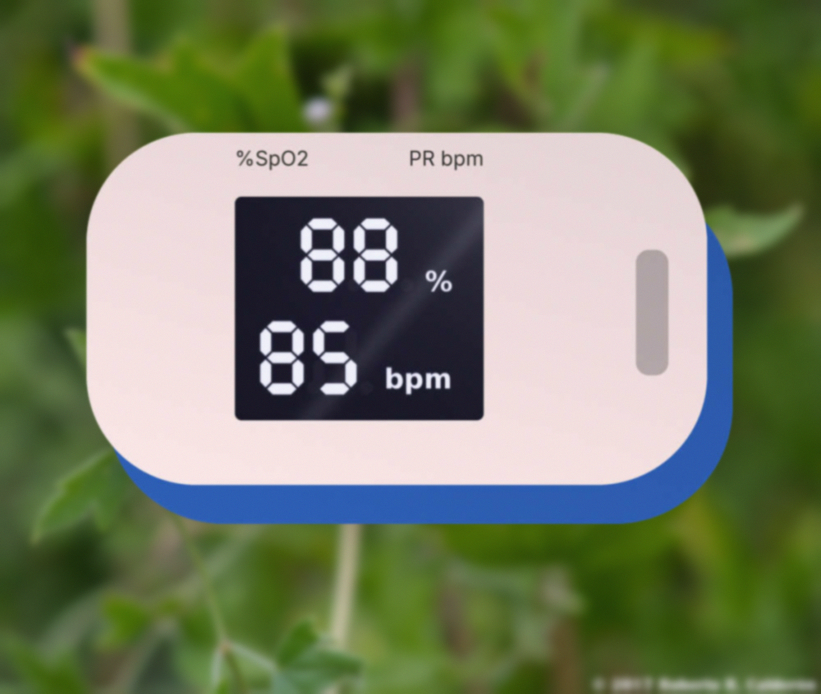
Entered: 85 bpm
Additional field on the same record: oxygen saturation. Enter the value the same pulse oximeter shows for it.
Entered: 88 %
